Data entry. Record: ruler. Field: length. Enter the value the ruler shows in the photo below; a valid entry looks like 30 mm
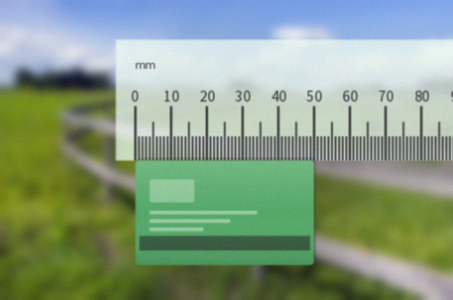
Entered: 50 mm
